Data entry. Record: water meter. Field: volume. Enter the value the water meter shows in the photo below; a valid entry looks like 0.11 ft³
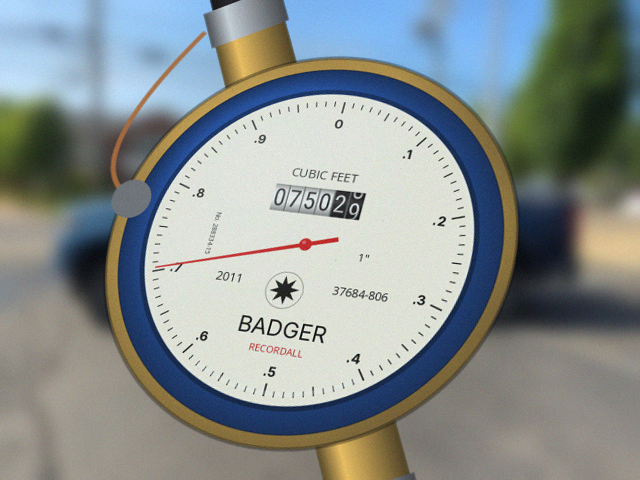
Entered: 75028.70 ft³
